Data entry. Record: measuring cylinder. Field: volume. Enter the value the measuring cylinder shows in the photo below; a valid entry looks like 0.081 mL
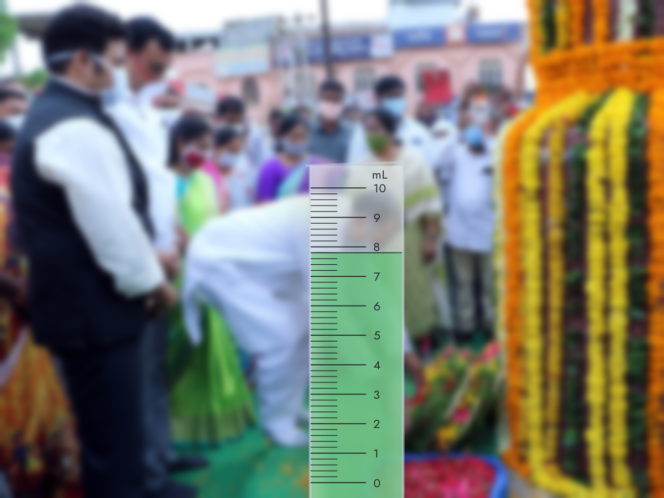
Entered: 7.8 mL
